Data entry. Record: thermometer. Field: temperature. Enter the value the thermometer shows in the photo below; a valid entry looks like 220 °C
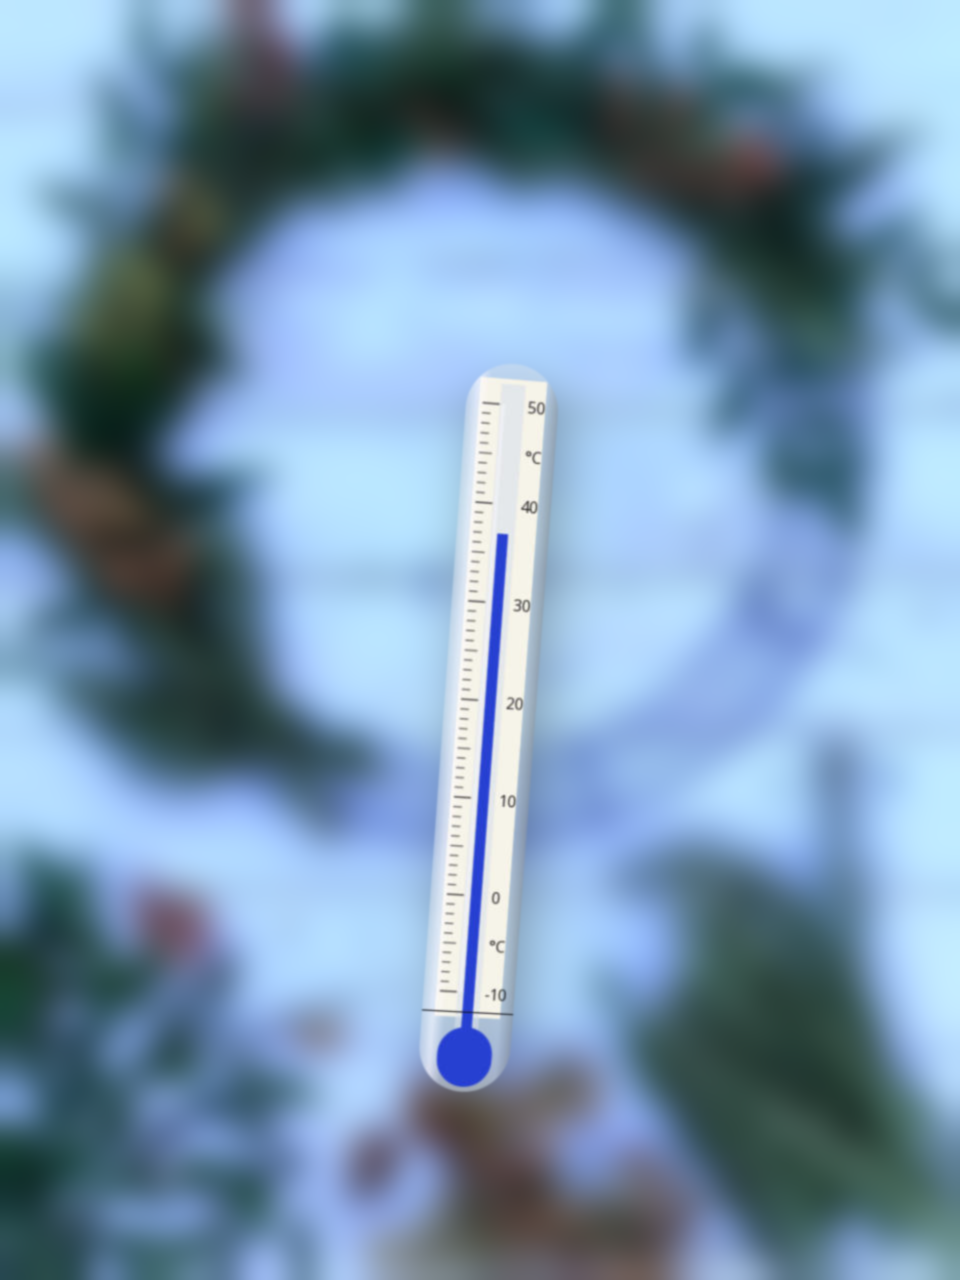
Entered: 37 °C
